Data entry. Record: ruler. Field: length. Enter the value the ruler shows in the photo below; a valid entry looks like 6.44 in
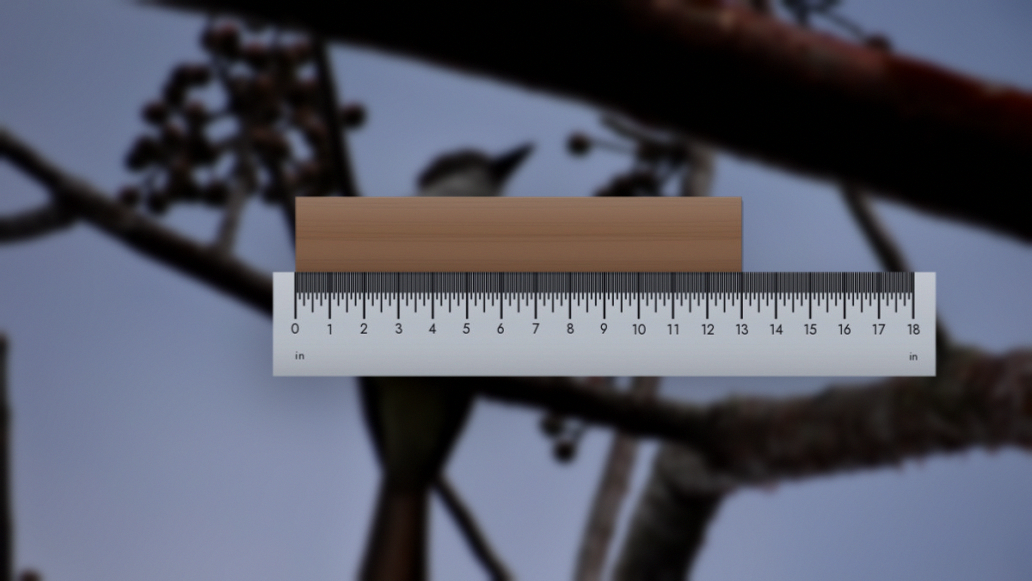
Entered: 13 in
